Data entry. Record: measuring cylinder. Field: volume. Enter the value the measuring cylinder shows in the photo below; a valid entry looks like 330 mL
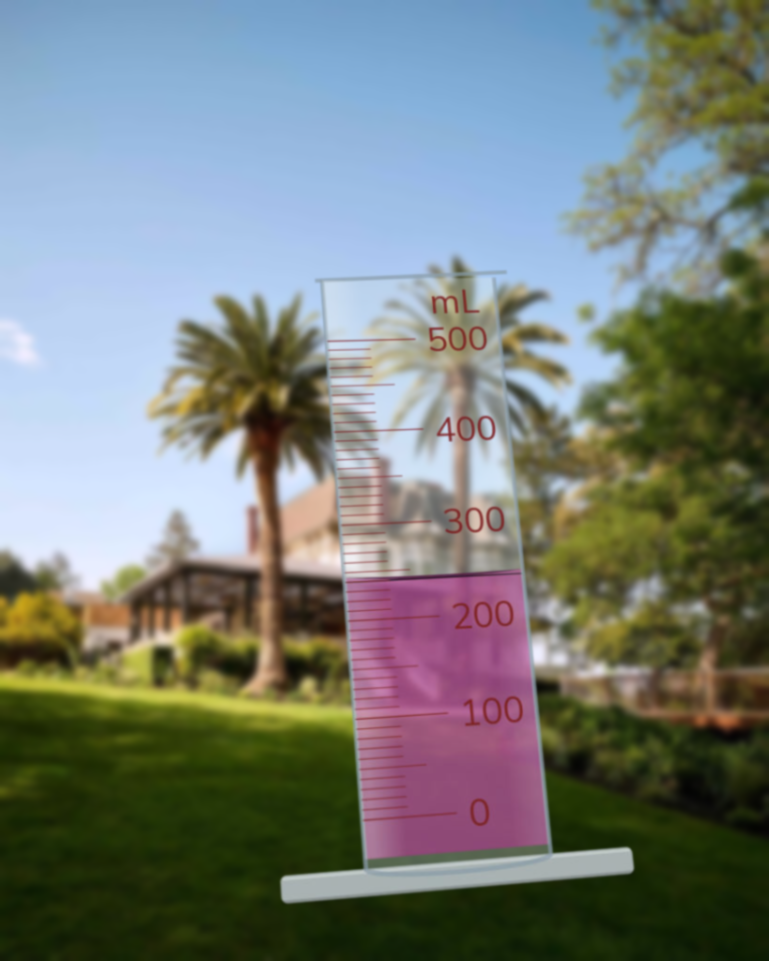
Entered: 240 mL
